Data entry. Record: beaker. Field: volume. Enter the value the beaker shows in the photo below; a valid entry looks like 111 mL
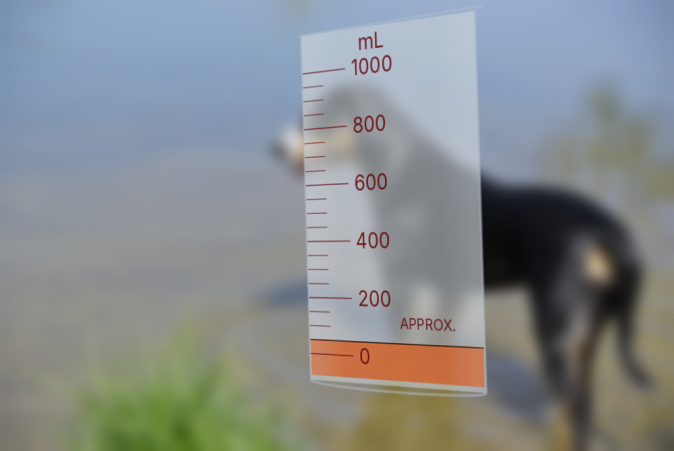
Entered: 50 mL
